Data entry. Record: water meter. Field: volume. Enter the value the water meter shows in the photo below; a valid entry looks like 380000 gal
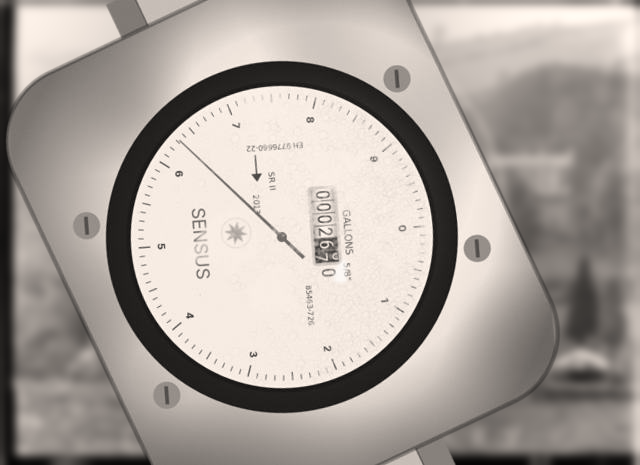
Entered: 2666.3 gal
